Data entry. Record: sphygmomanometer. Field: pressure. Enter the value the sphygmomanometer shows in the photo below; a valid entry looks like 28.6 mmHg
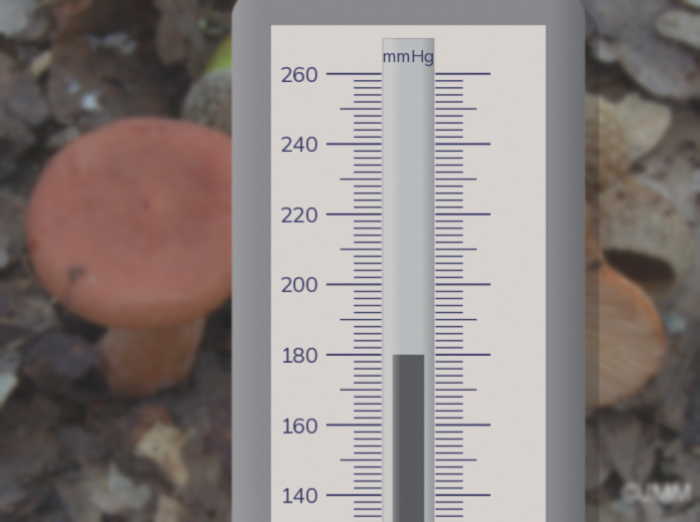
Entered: 180 mmHg
